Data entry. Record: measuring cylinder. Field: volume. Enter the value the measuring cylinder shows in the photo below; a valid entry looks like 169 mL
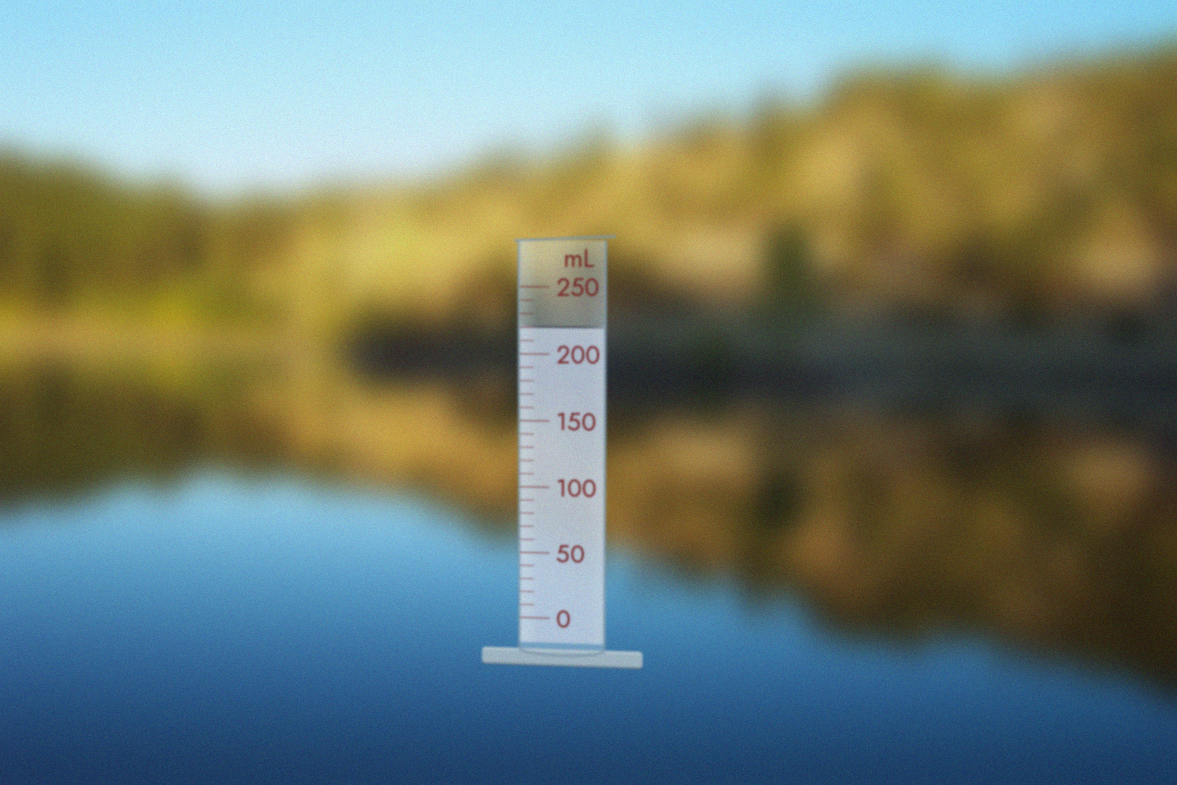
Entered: 220 mL
